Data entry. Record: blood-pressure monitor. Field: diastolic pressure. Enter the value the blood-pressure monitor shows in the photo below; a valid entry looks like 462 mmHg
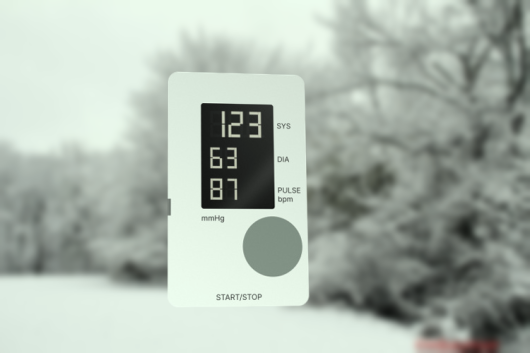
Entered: 63 mmHg
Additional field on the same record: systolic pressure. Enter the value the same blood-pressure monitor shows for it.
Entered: 123 mmHg
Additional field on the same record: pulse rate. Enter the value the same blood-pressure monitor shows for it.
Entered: 87 bpm
